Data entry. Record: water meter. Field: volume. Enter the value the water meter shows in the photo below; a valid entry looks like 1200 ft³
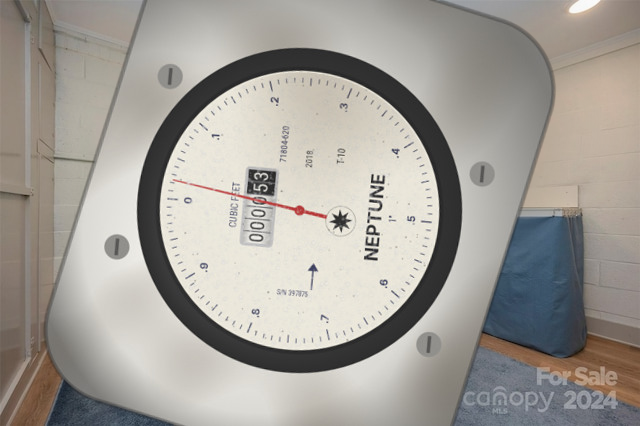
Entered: 53.02 ft³
